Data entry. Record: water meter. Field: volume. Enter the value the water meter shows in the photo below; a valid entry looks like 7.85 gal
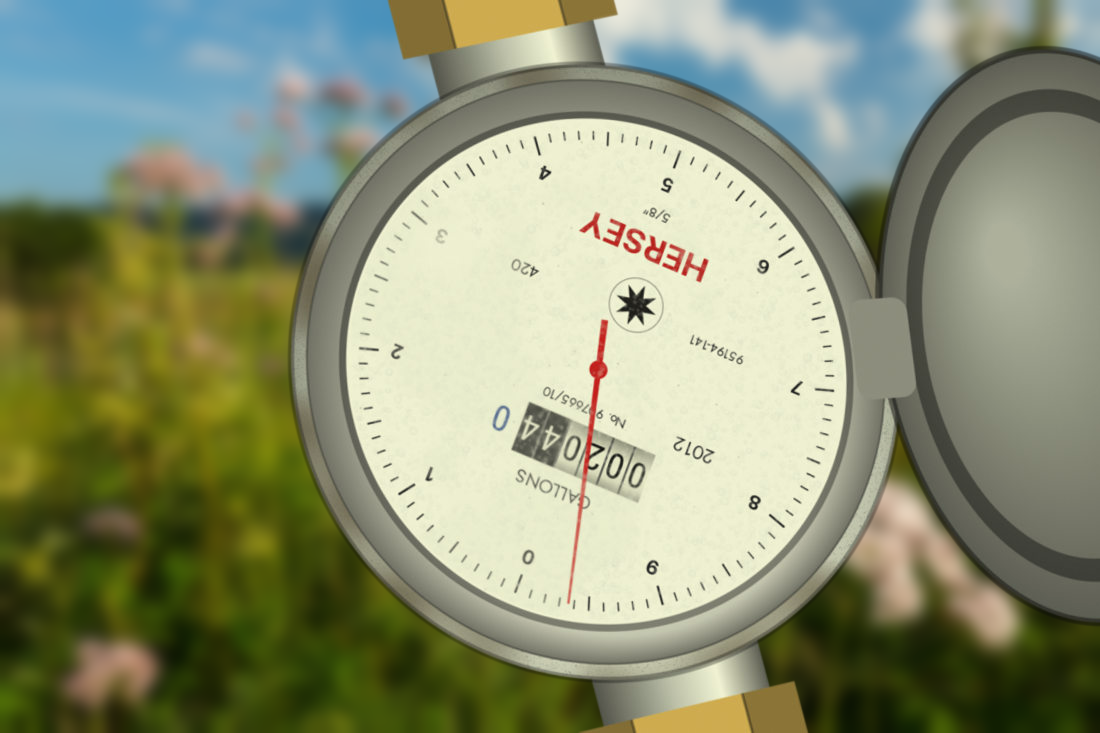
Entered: 20439.6 gal
